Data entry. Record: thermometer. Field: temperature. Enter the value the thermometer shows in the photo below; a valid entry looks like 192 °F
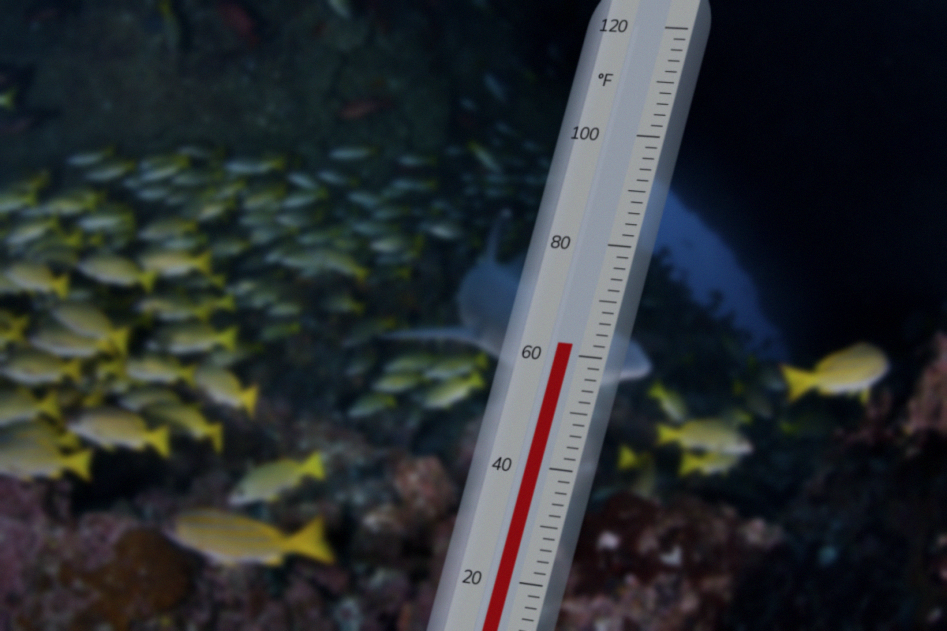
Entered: 62 °F
